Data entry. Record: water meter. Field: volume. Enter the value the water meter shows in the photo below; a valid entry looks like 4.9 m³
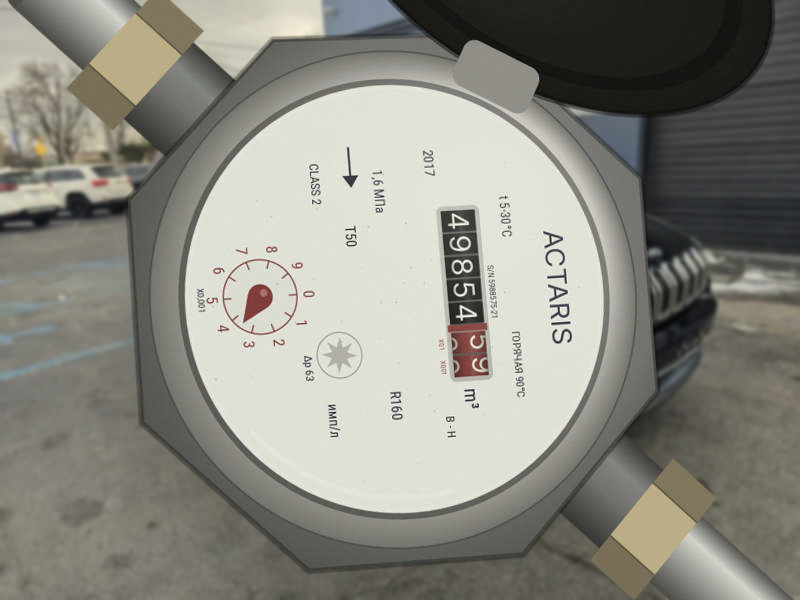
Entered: 49854.593 m³
